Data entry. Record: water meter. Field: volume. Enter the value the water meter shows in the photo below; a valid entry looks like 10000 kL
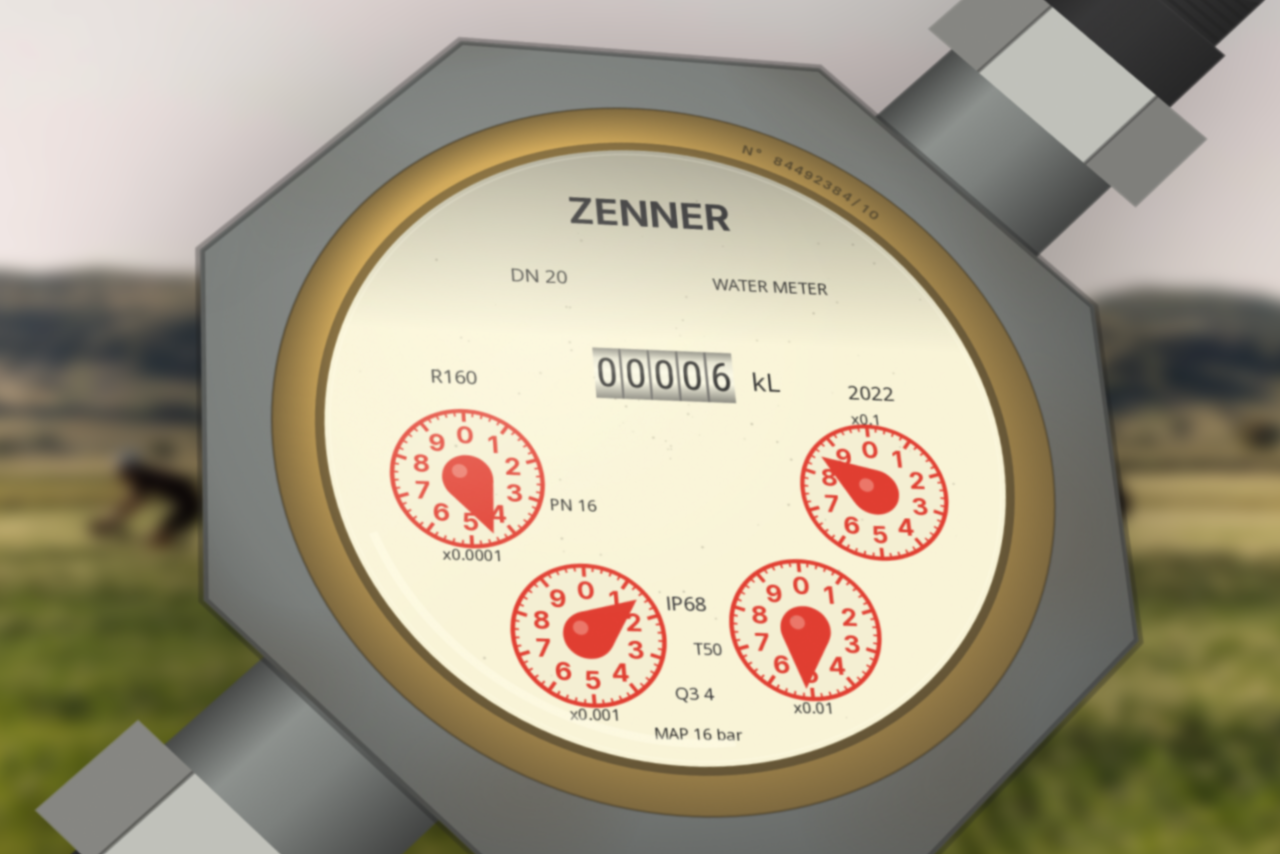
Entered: 6.8514 kL
